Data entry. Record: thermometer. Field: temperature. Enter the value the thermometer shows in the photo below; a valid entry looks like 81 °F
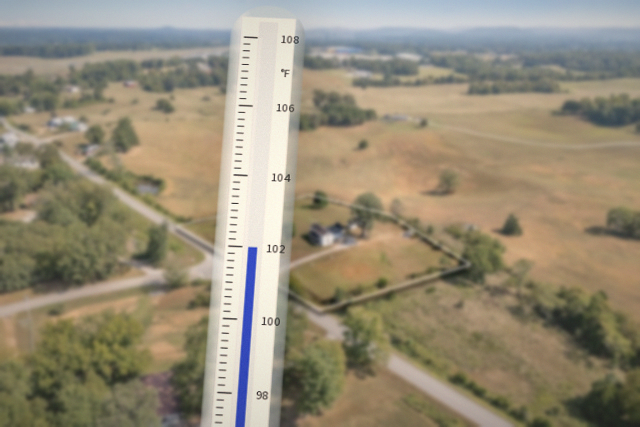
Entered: 102 °F
